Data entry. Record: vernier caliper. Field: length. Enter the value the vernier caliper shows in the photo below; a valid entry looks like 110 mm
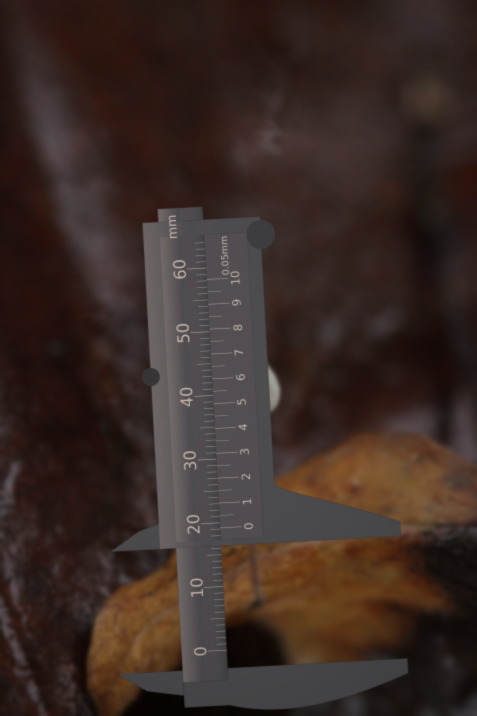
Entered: 19.2 mm
